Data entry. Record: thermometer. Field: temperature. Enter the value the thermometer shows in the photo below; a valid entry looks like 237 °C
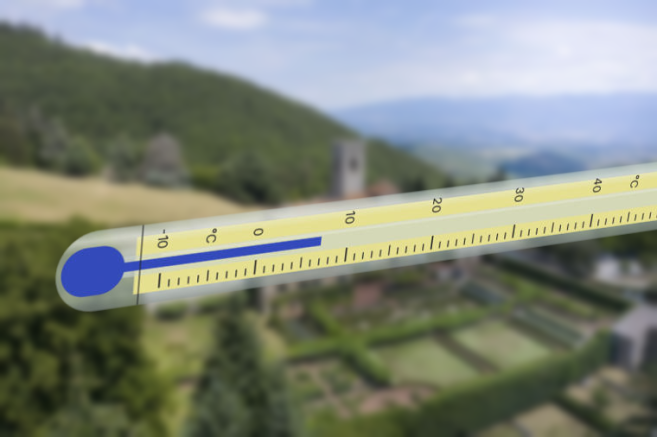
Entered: 7 °C
